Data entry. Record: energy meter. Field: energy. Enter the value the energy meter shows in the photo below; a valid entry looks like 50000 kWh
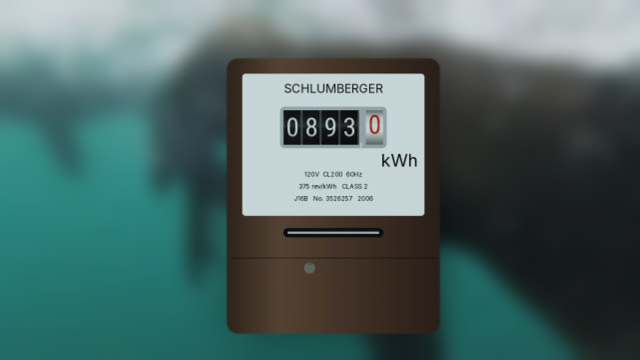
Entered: 893.0 kWh
